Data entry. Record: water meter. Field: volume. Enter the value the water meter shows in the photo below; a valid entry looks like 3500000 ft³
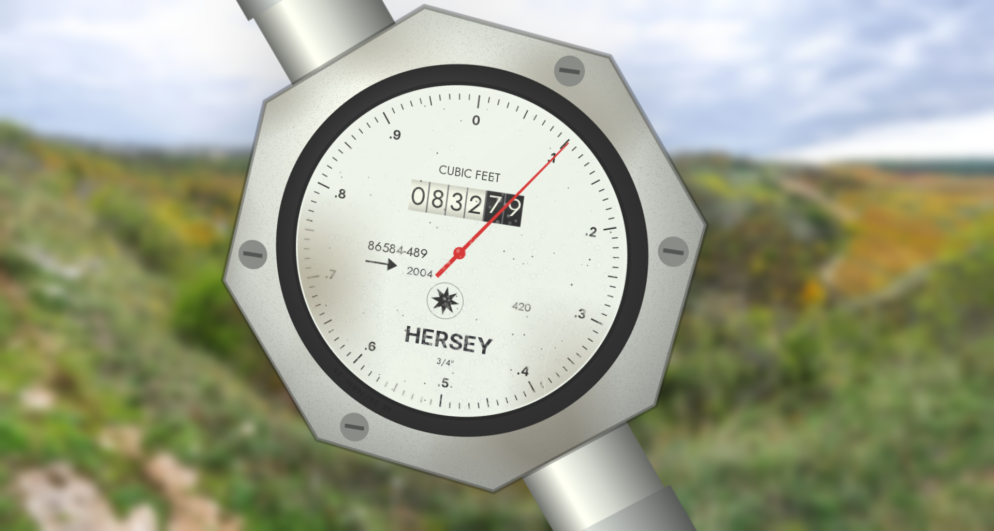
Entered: 83279.10 ft³
